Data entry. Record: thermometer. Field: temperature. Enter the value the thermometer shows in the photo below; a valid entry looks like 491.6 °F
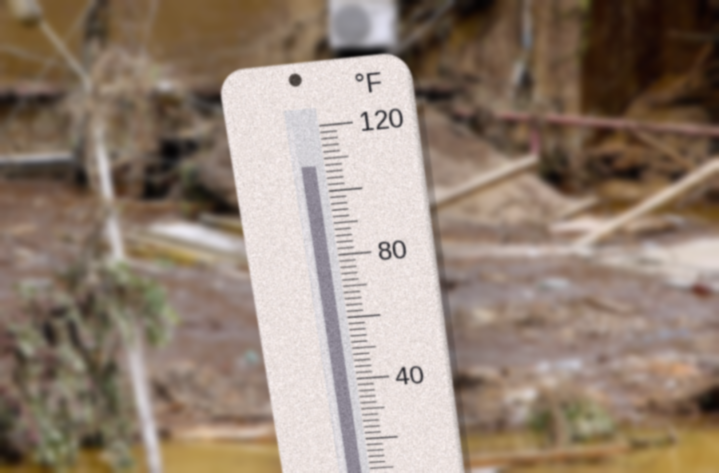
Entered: 108 °F
